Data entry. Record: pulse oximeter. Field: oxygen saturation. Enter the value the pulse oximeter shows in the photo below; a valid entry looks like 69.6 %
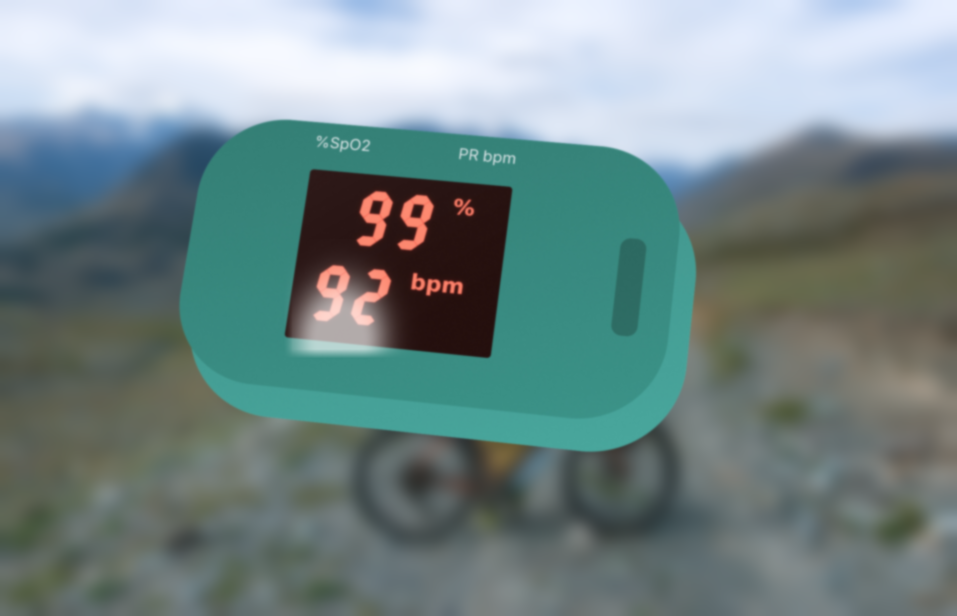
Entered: 99 %
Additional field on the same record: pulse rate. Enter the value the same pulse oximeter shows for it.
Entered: 92 bpm
